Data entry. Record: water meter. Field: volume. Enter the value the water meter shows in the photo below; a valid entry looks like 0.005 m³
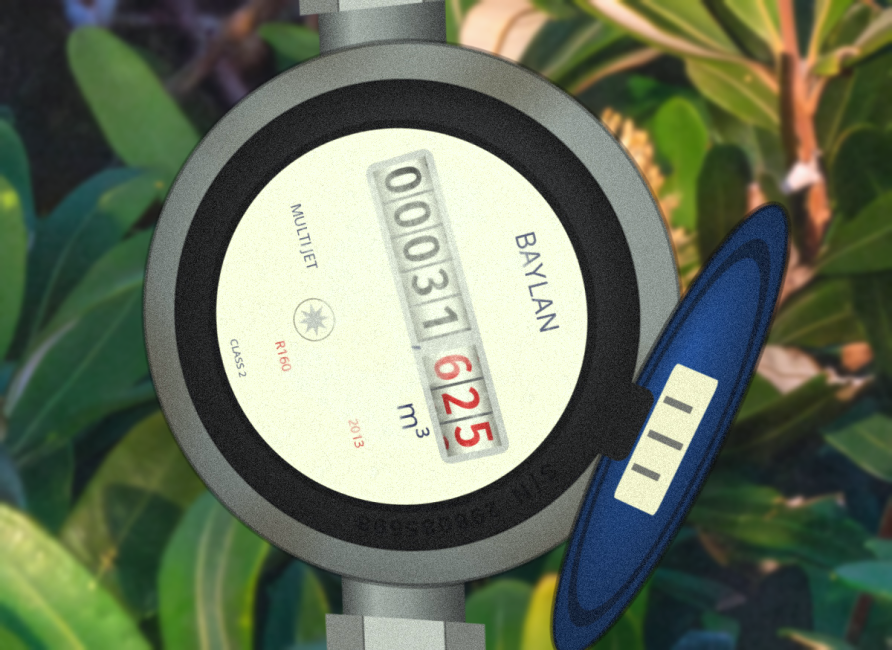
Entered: 31.625 m³
